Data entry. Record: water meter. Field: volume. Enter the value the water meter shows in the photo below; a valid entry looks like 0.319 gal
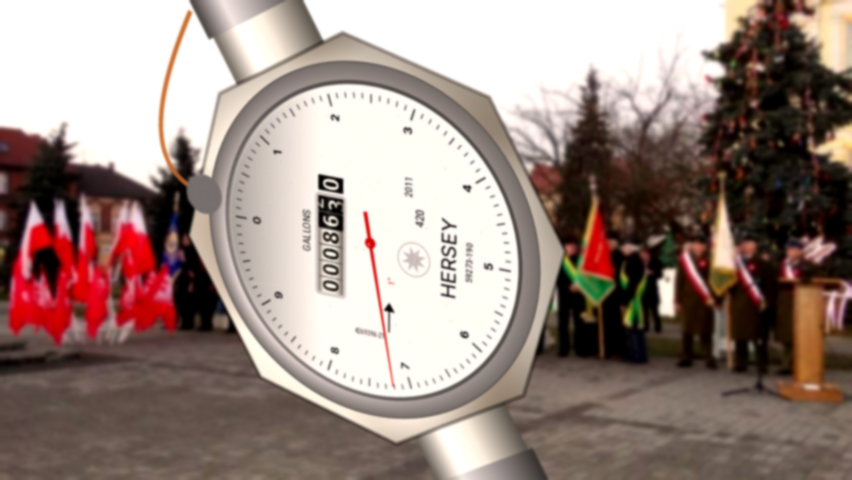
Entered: 8627.2 gal
